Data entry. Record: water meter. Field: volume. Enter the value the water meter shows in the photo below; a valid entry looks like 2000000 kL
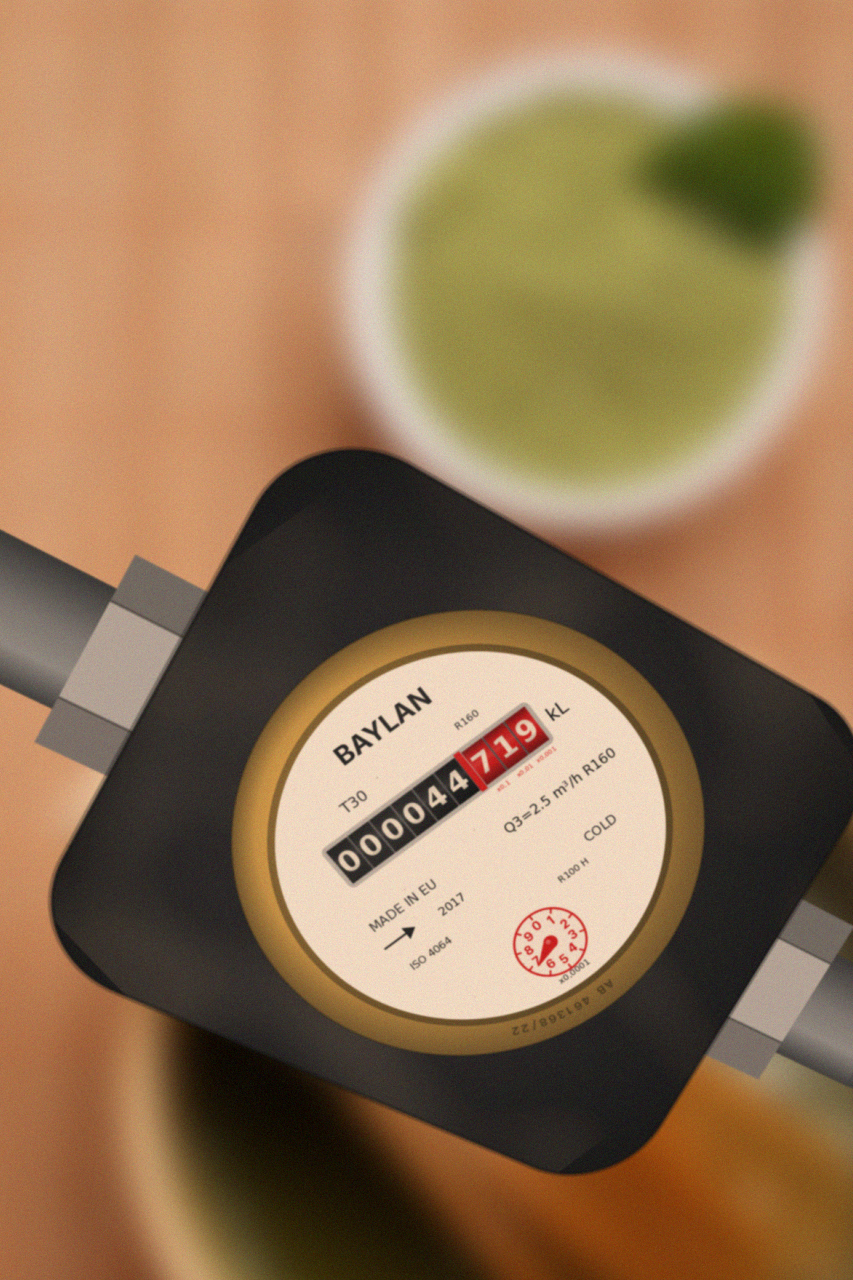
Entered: 44.7196 kL
